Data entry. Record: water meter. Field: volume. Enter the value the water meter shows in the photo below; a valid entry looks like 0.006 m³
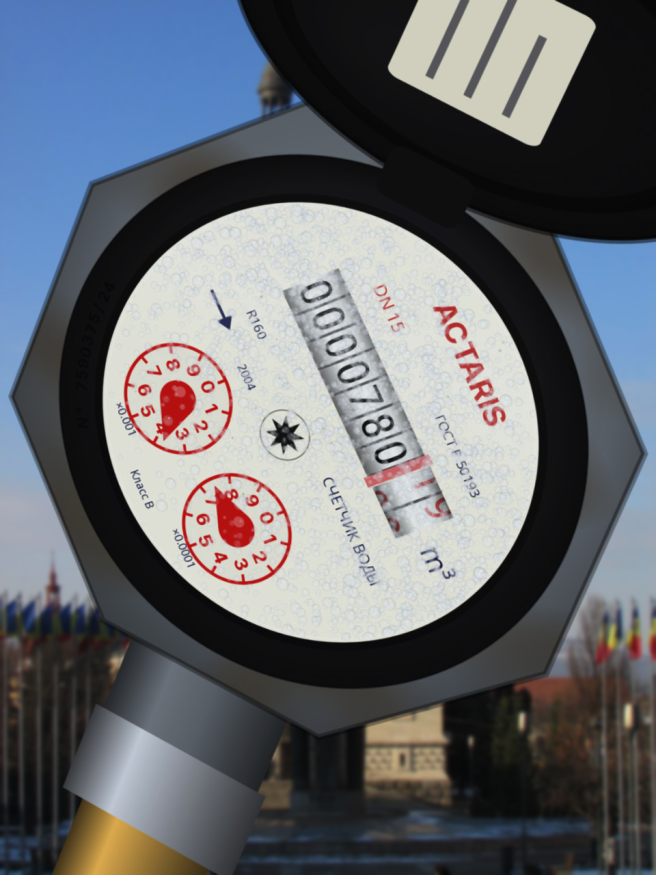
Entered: 780.1937 m³
